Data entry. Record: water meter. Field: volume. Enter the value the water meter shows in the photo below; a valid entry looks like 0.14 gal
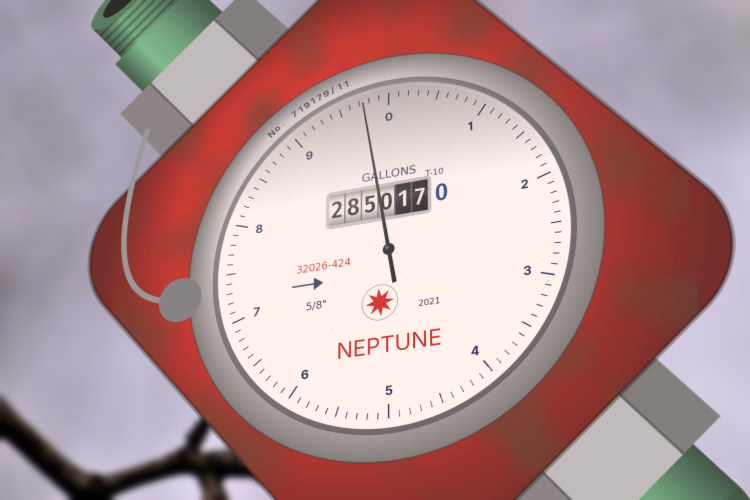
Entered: 2850169.7 gal
